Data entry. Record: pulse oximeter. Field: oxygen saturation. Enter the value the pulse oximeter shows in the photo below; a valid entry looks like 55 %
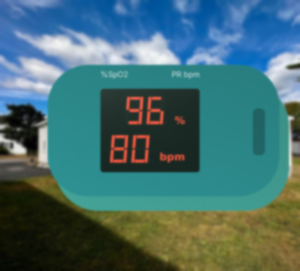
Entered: 96 %
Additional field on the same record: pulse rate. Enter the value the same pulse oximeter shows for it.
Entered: 80 bpm
